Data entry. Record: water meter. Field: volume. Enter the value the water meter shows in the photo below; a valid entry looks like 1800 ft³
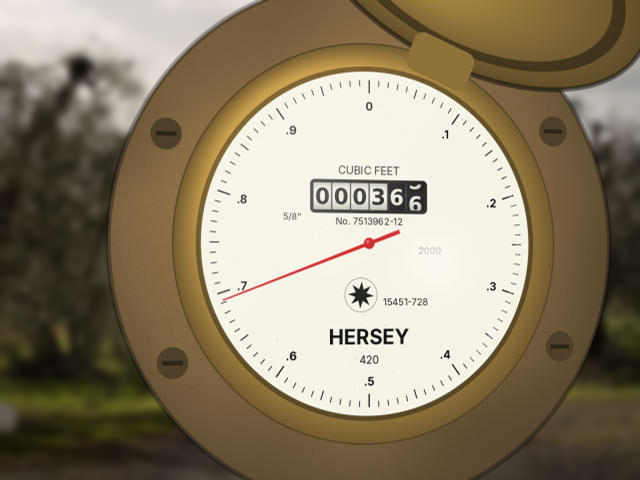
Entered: 365.69 ft³
